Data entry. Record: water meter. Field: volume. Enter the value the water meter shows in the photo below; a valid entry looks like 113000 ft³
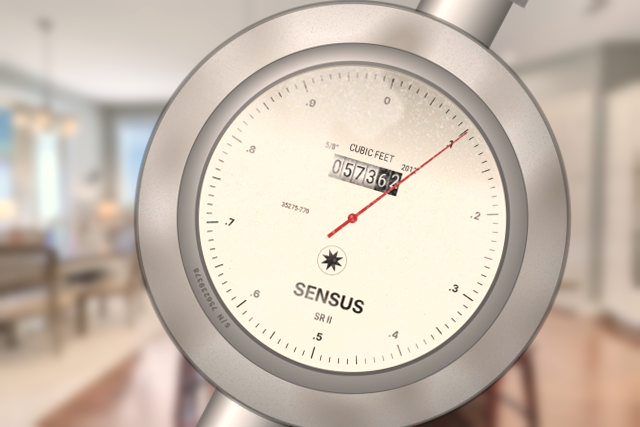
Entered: 57362.10 ft³
